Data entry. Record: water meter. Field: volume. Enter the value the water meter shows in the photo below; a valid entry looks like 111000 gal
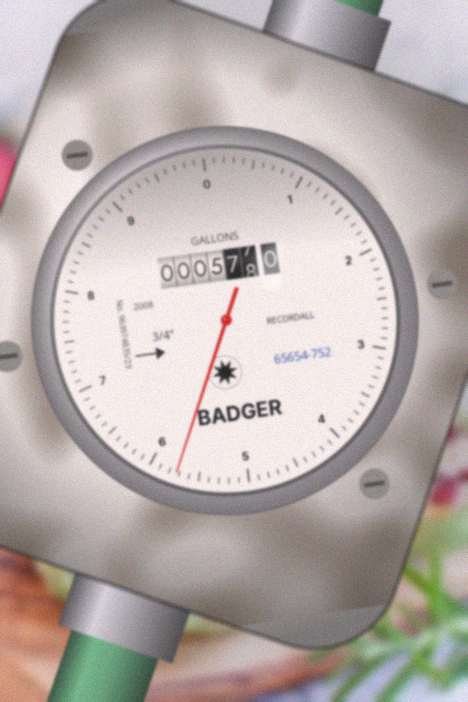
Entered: 5775.7 gal
